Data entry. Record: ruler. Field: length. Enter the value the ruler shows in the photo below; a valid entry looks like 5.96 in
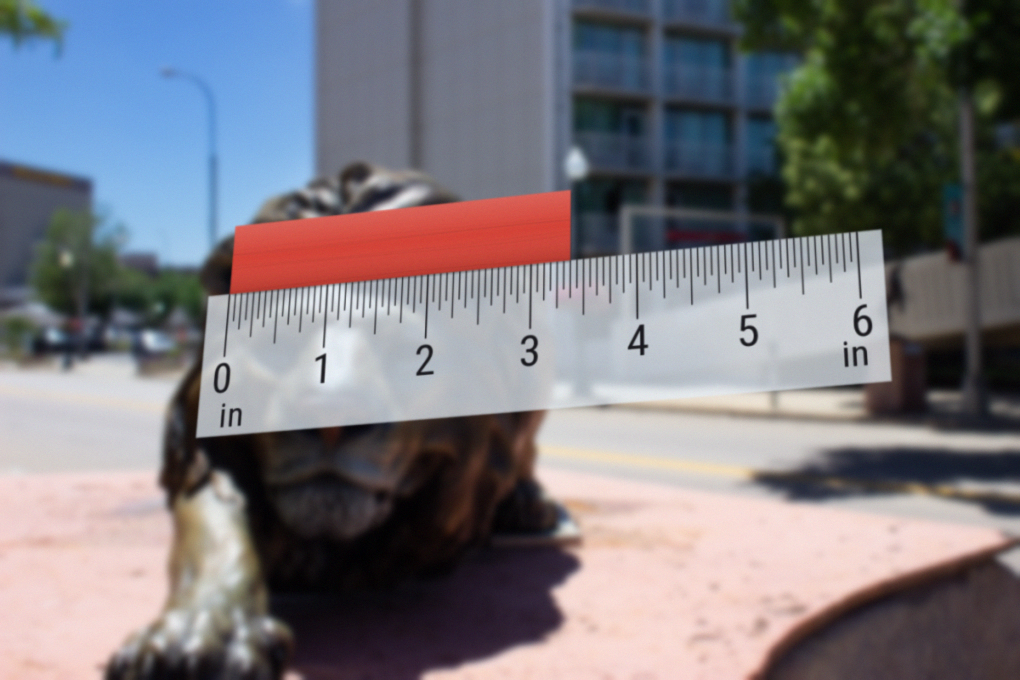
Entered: 3.375 in
